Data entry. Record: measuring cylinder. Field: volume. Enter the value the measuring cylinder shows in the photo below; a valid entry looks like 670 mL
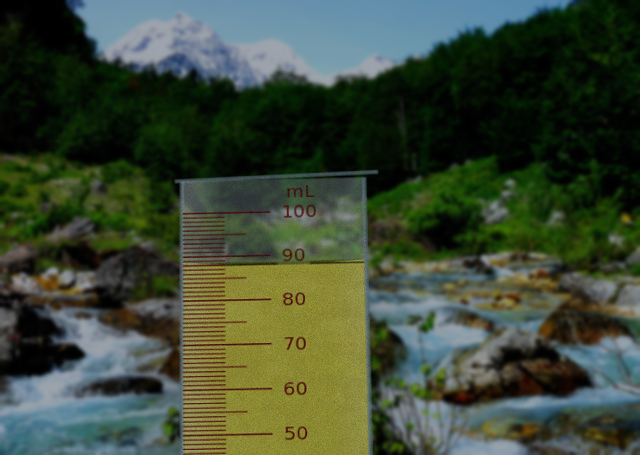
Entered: 88 mL
